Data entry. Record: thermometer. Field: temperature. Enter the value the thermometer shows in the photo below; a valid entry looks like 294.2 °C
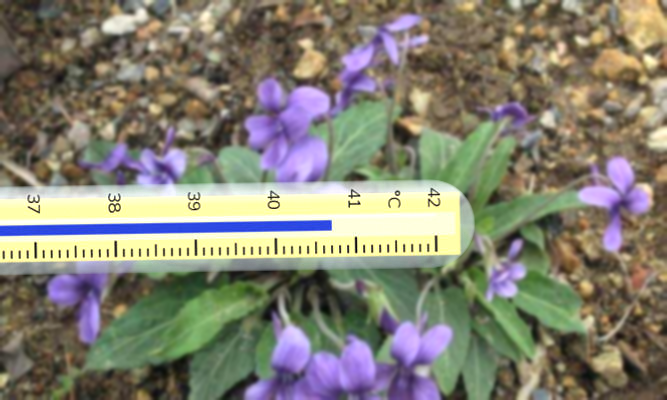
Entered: 40.7 °C
